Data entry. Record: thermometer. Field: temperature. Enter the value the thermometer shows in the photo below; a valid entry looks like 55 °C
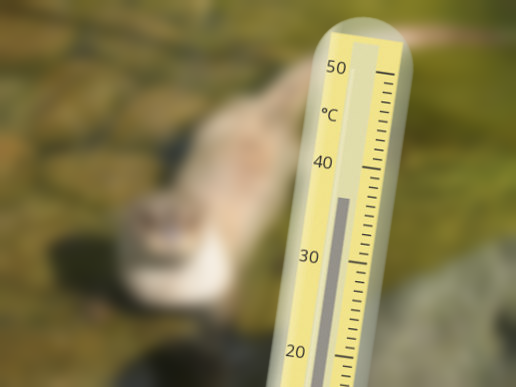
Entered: 36.5 °C
